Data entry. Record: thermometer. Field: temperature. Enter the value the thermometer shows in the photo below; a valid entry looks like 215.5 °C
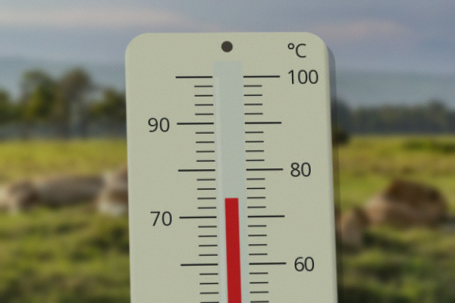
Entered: 74 °C
